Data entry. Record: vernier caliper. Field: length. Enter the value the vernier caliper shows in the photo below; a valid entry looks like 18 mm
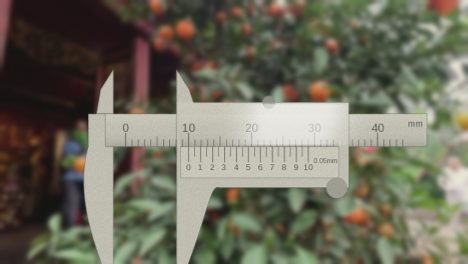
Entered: 10.0 mm
